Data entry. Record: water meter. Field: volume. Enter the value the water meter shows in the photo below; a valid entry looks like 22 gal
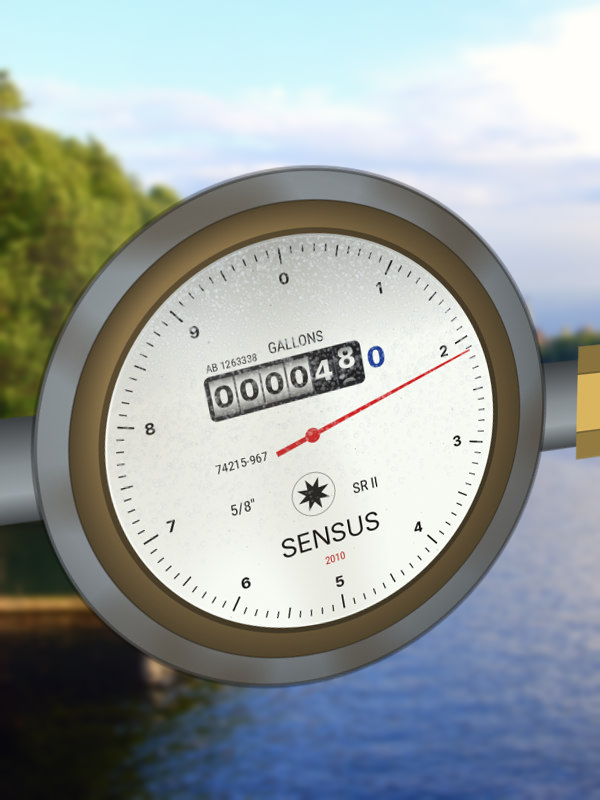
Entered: 482.1 gal
